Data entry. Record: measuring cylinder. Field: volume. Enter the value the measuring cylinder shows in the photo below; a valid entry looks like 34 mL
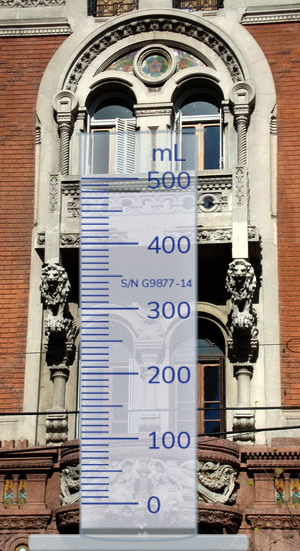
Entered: 480 mL
